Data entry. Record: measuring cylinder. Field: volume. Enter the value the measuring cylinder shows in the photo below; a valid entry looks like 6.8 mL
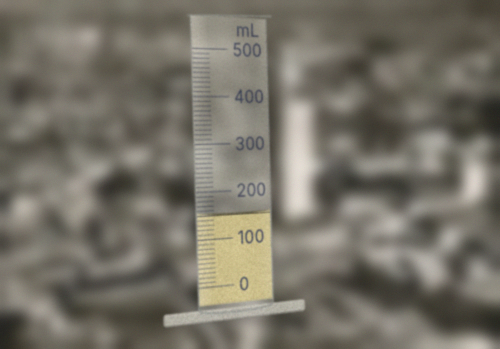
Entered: 150 mL
